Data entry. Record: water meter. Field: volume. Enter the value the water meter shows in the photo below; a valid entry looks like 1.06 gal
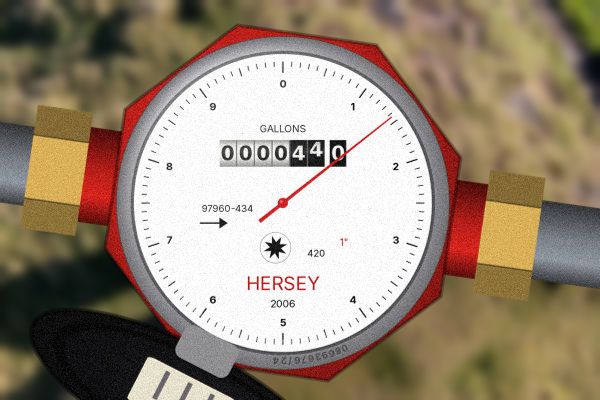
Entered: 441.4 gal
